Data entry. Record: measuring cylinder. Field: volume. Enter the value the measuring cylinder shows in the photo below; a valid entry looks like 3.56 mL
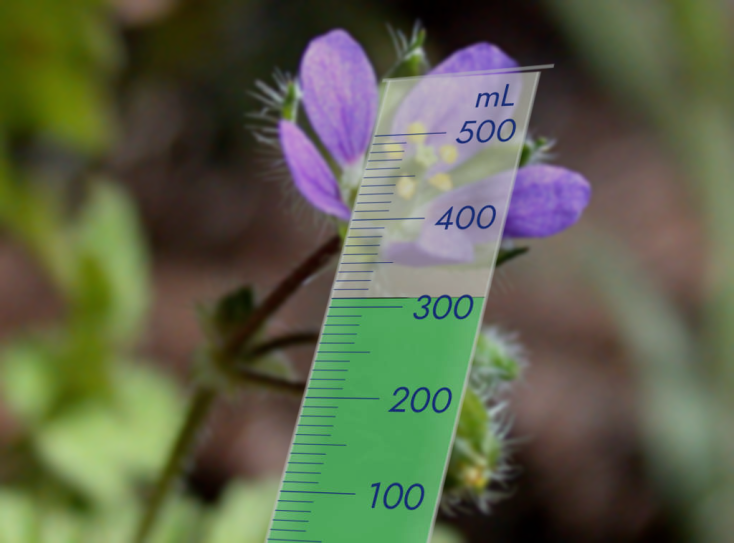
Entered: 310 mL
